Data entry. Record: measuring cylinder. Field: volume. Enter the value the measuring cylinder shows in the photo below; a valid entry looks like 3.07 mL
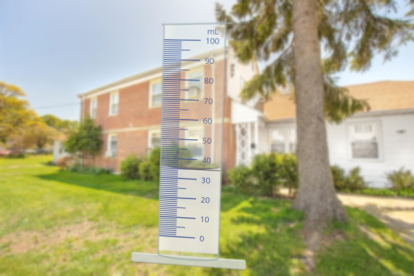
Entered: 35 mL
